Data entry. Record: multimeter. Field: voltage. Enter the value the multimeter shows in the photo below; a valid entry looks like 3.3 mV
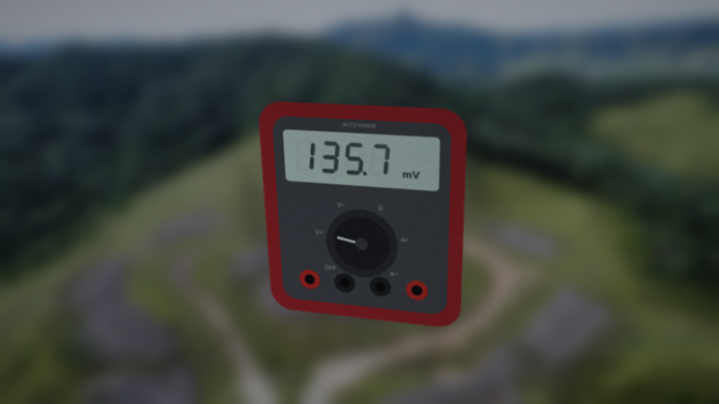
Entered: 135.7 mV
